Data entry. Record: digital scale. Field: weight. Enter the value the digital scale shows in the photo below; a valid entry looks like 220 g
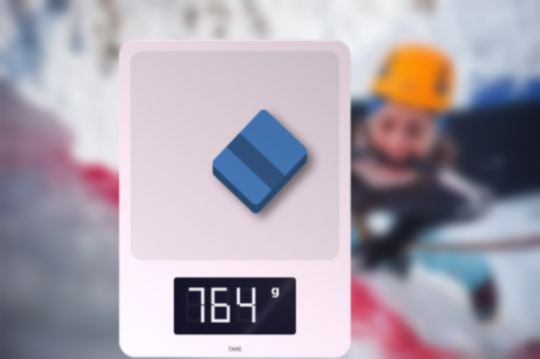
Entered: 764 g
